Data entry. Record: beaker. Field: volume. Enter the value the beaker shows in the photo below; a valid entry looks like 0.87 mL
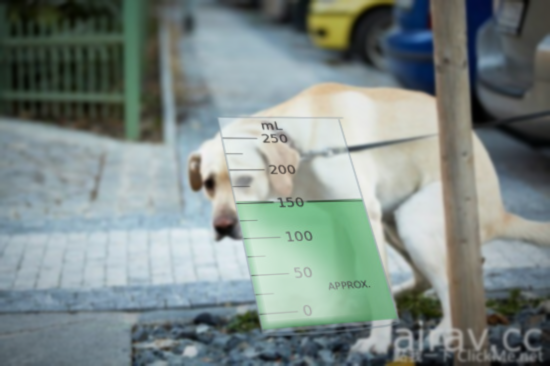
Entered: 150 mL
